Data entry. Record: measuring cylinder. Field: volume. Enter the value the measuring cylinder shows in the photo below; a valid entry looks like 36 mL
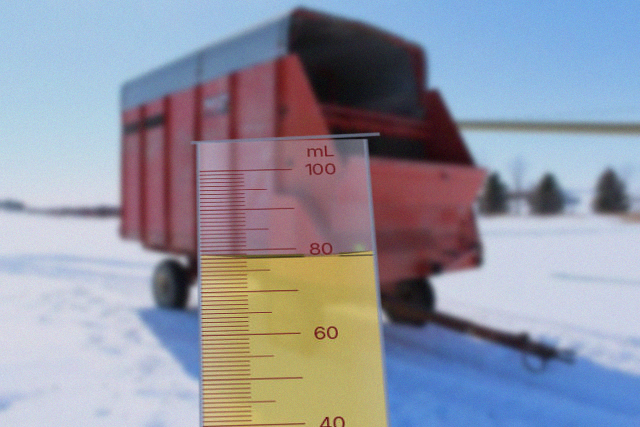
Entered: 78 mL
